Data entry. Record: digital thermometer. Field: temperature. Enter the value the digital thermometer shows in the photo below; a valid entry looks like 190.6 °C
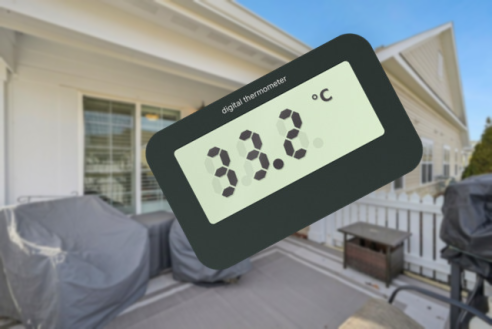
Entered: 33.2 °C
